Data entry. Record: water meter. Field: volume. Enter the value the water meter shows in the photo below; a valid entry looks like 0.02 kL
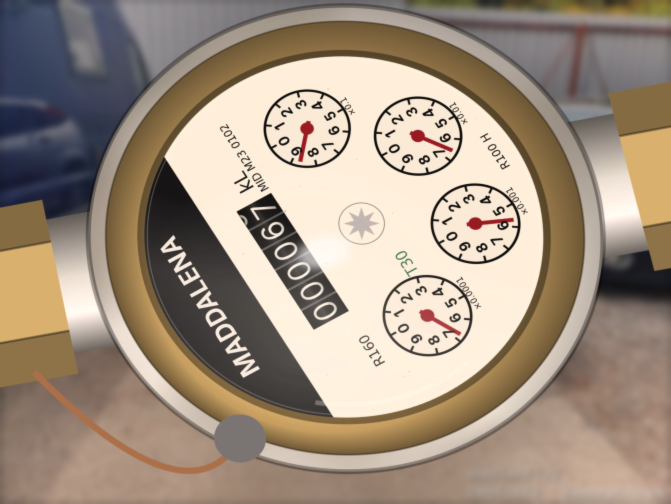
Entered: 66.8656 kL
